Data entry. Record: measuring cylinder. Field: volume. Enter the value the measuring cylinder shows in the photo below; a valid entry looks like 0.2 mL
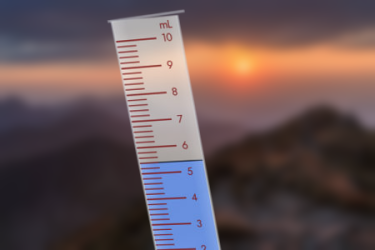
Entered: 5.4 mL
